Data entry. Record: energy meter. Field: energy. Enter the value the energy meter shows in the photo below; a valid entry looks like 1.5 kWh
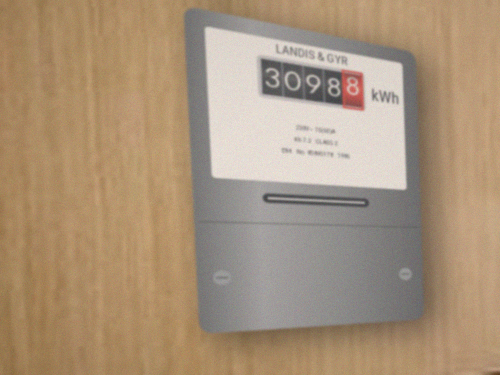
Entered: 3098.8 kWh
